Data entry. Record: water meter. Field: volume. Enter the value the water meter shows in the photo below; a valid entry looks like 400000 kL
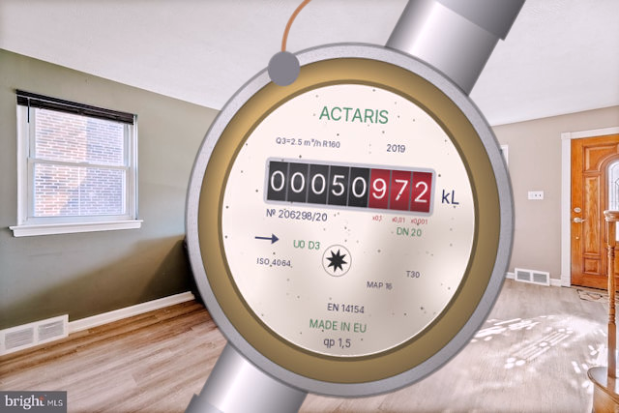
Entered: 50.972 kL
